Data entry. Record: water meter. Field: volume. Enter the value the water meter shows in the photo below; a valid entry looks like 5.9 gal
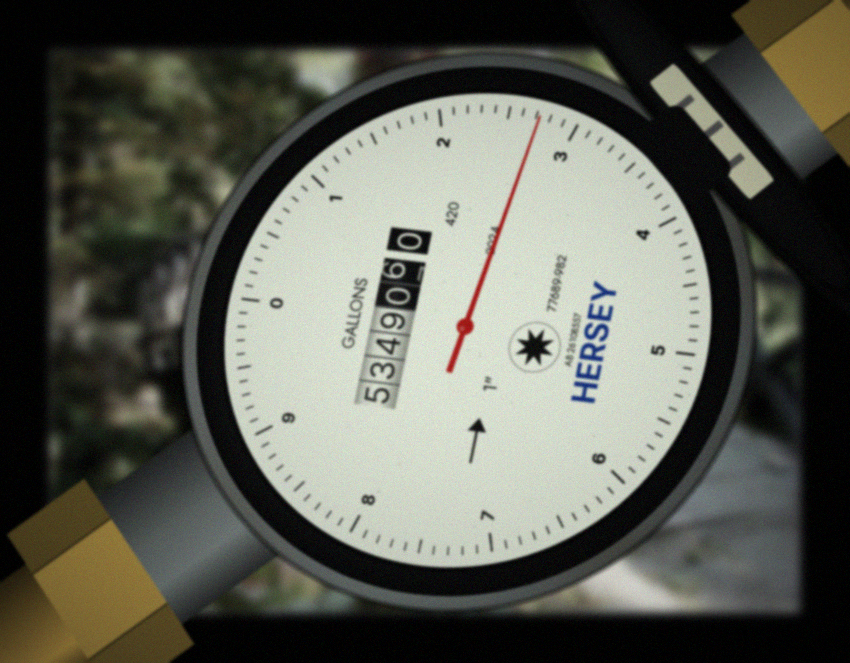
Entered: 5349062.7 gal
